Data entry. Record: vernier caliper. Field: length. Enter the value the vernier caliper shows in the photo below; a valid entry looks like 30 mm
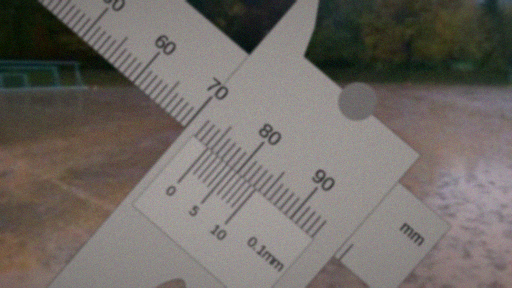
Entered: 74.5 mm
